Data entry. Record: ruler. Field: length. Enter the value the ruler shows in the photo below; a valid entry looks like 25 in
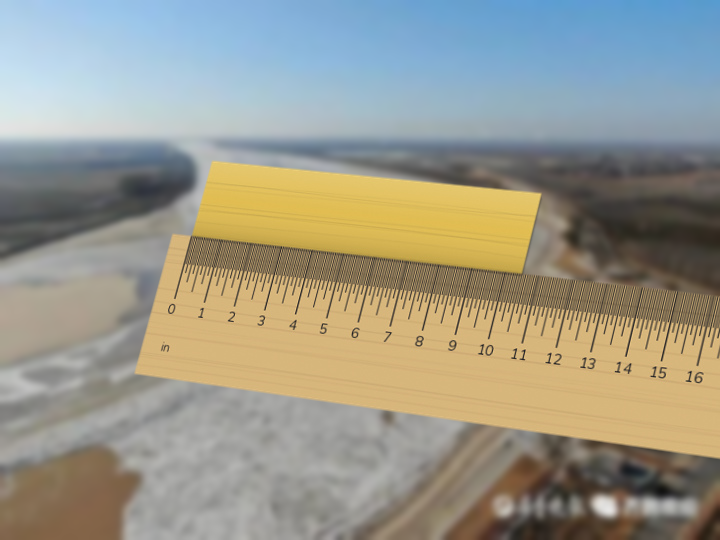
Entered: 10.5 in
